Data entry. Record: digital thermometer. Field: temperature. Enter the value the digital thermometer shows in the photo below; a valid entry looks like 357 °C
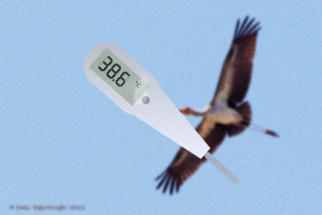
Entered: 38.6 °C
